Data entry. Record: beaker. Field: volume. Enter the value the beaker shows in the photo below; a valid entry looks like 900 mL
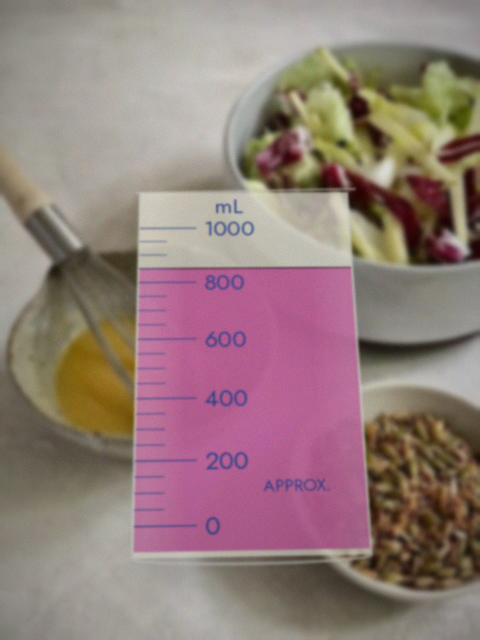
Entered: 850 mL
